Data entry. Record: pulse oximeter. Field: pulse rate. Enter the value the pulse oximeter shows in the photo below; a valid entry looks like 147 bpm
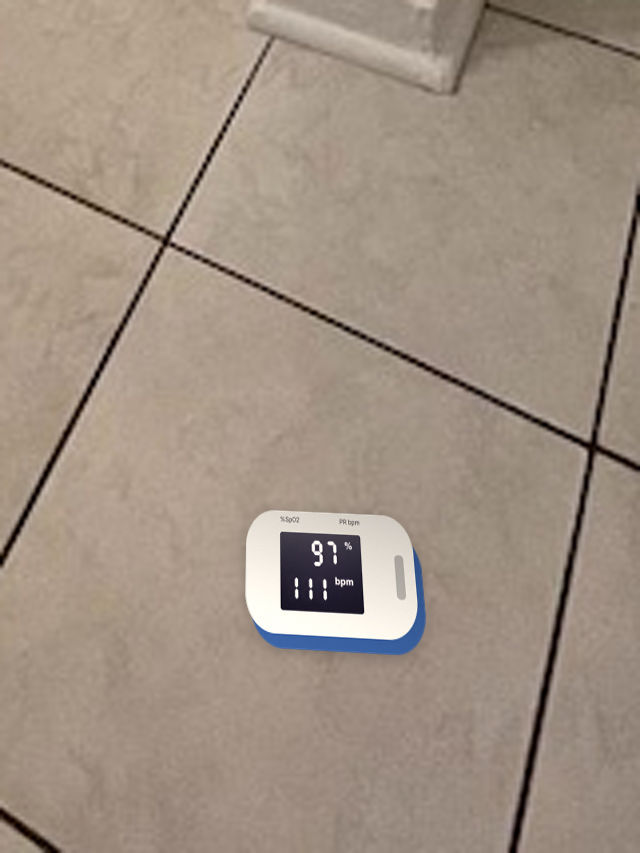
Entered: 111 bpm
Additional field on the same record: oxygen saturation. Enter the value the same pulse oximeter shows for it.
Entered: 97 %
